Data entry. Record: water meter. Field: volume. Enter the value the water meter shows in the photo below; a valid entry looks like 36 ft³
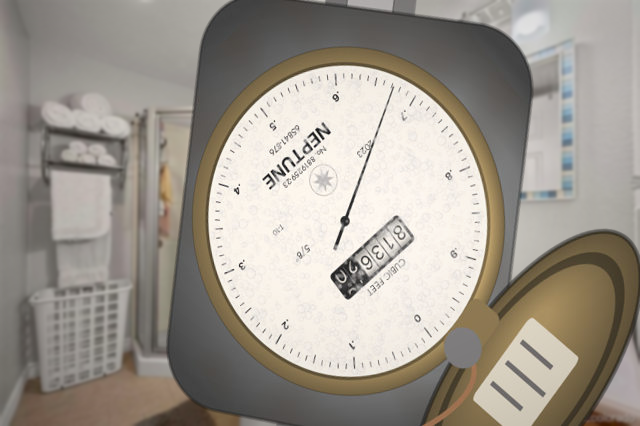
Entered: 813619.67 ft³
